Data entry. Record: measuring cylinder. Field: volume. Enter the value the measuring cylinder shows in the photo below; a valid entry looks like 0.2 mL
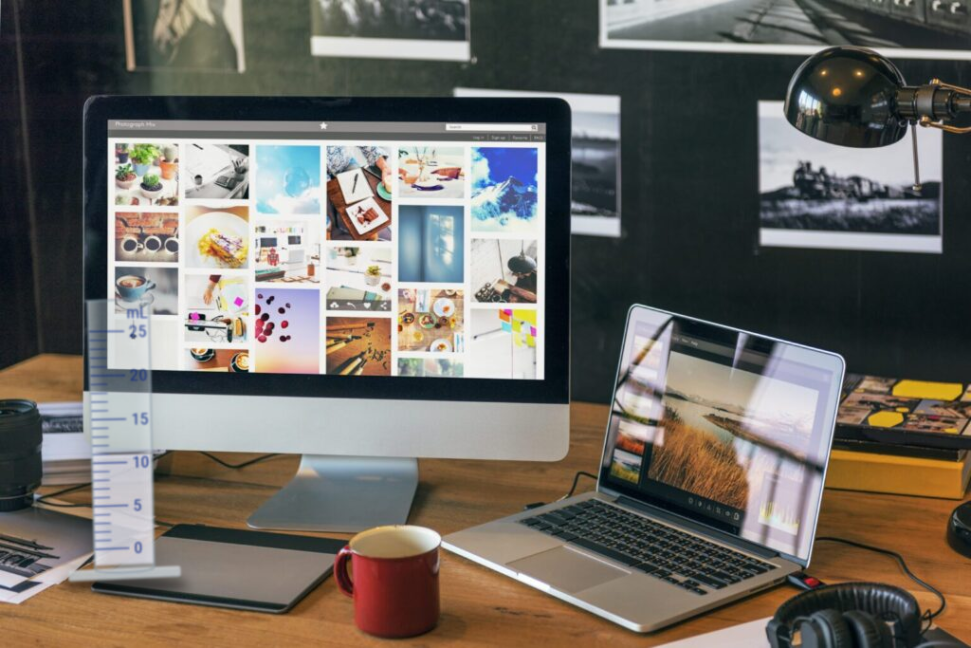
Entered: 11 mL
